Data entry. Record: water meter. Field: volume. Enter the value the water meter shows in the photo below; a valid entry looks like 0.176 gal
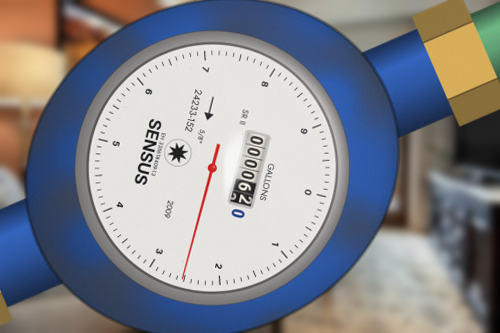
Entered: 622.5 gal
